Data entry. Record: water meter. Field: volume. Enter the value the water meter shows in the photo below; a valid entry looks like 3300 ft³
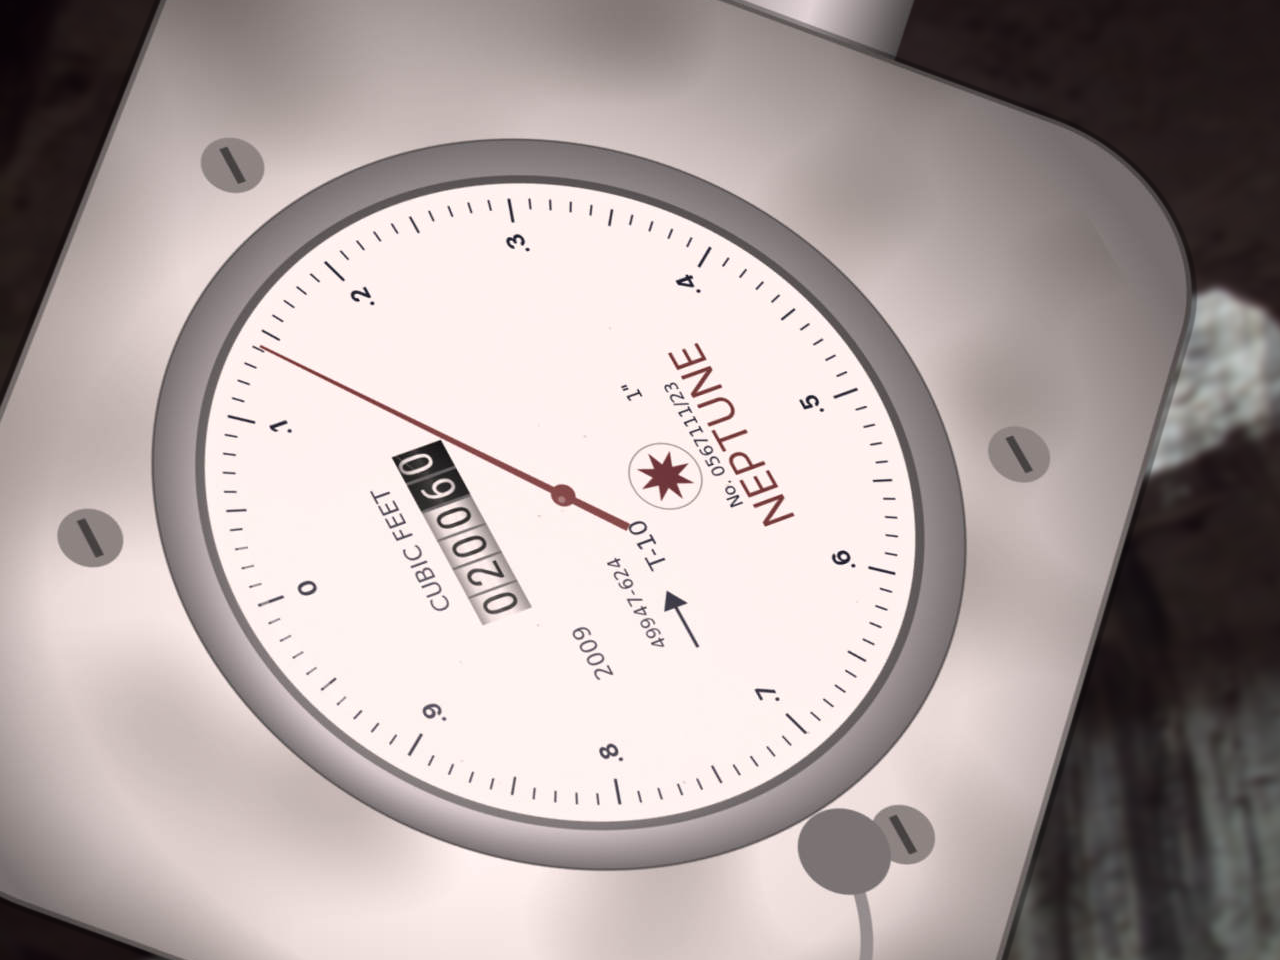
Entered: 20060.14 ft³
